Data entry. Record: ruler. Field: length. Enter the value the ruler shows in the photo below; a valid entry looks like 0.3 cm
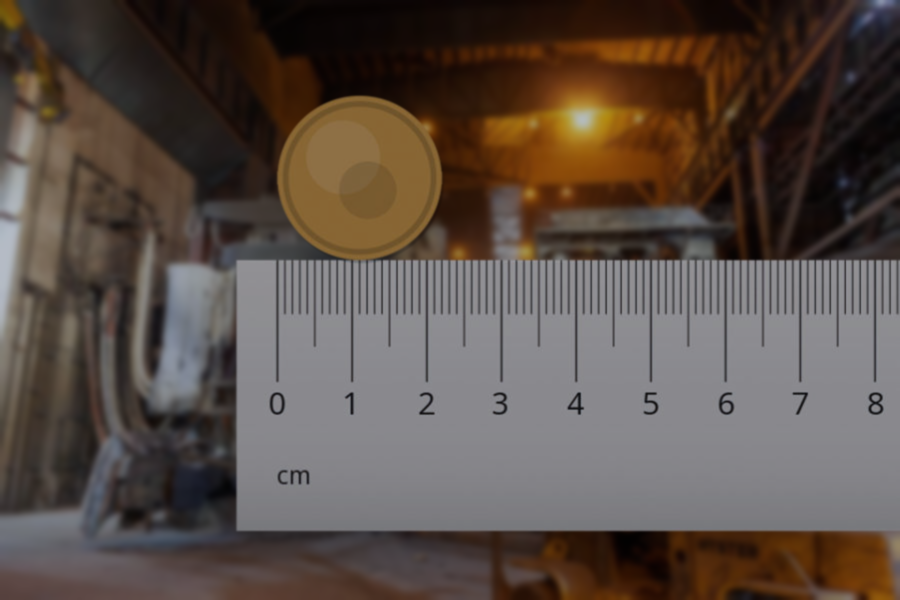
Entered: 2.2 cm
